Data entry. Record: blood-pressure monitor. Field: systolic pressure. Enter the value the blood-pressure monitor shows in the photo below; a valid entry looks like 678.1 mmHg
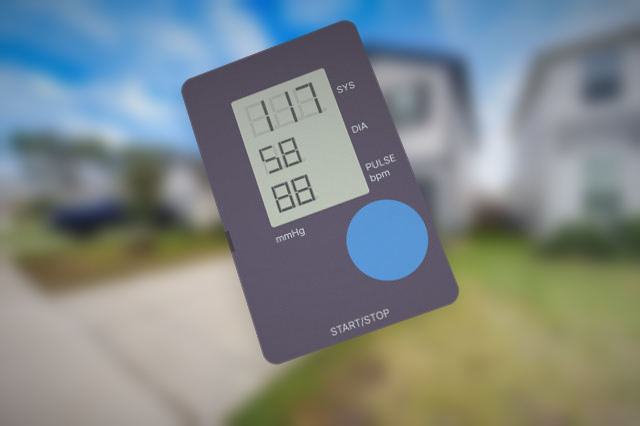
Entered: 117 mmHg
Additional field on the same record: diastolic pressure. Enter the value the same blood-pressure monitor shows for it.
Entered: 58 mmHg
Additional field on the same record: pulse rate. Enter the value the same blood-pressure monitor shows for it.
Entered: 88 bpm
